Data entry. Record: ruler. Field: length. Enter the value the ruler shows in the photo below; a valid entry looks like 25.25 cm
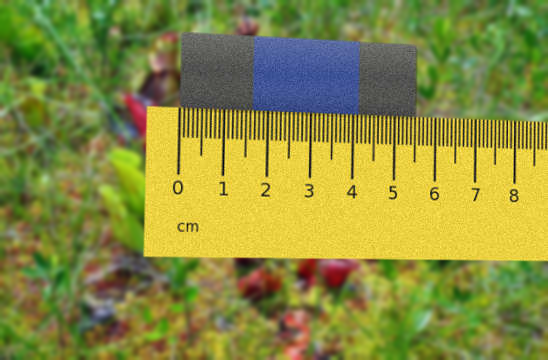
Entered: 5.5 cm
